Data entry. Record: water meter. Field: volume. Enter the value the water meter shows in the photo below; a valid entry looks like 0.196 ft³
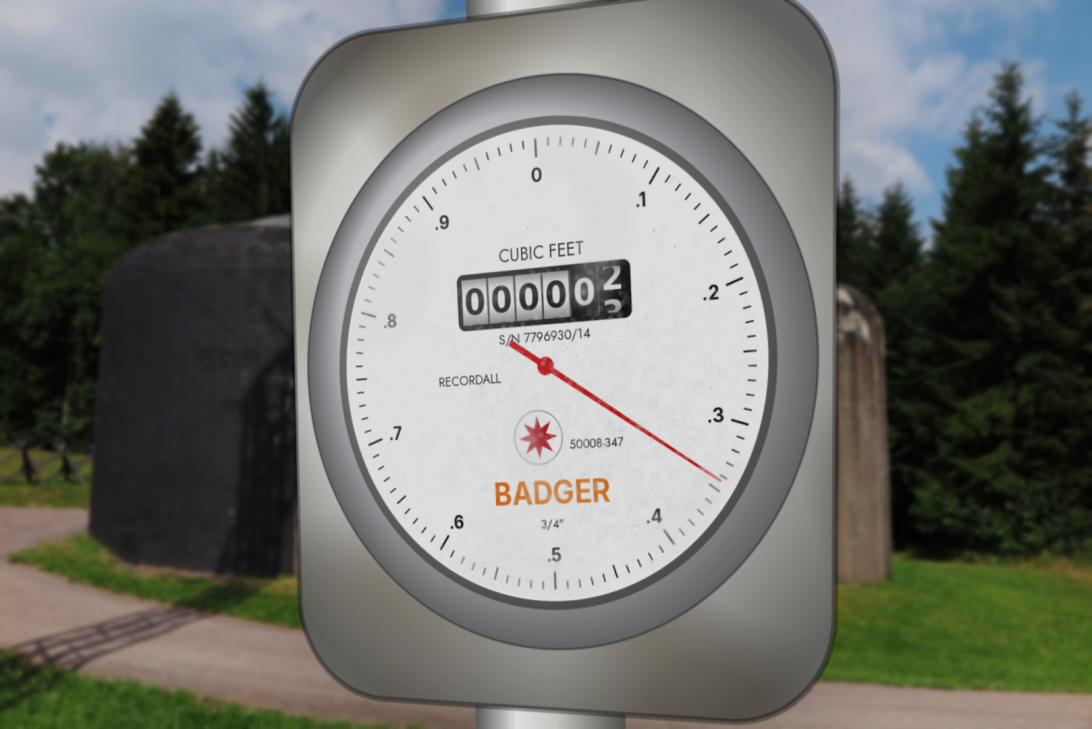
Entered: 2.34 ft³
